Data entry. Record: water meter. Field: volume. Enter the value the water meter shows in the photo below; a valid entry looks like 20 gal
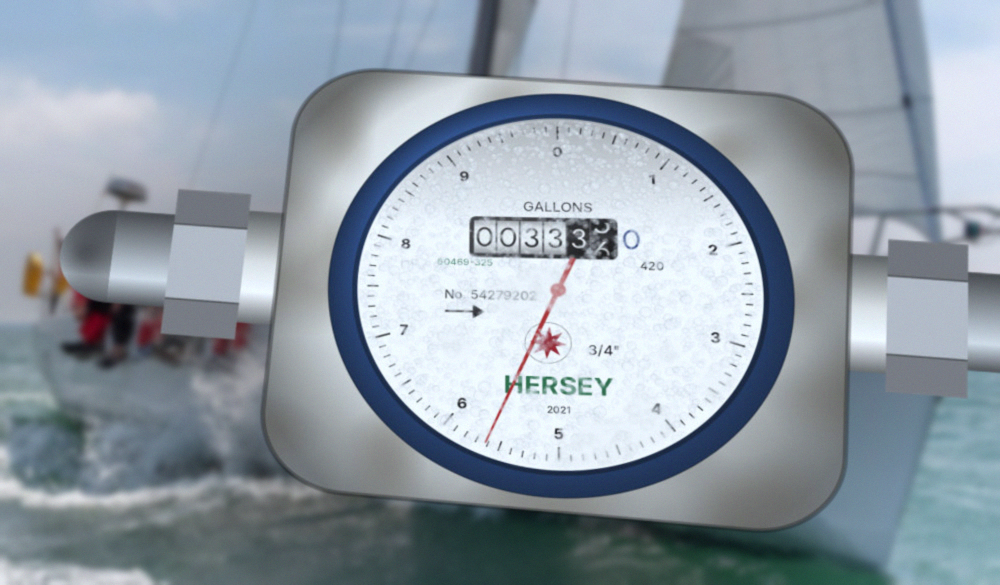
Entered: 33355.6 gal
